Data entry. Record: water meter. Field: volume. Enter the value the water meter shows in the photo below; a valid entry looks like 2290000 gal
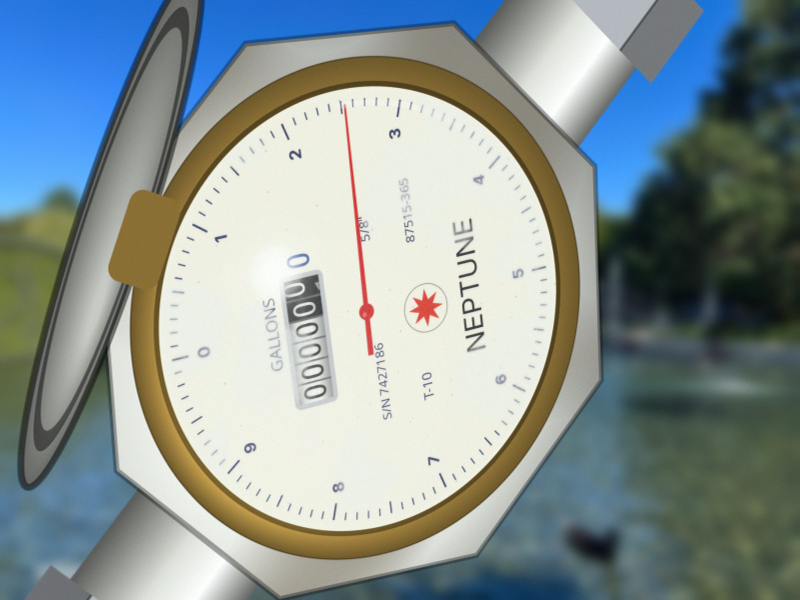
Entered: 2.5 gal
